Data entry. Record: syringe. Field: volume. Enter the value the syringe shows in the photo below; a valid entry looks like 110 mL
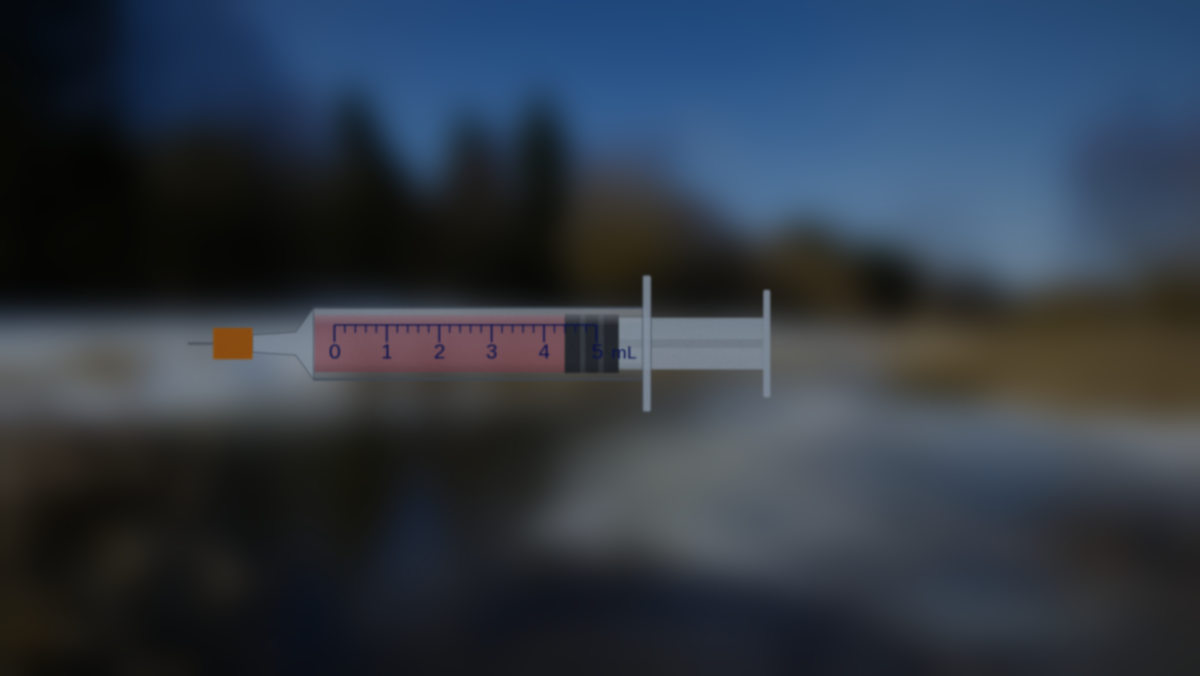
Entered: 4.4 mL
